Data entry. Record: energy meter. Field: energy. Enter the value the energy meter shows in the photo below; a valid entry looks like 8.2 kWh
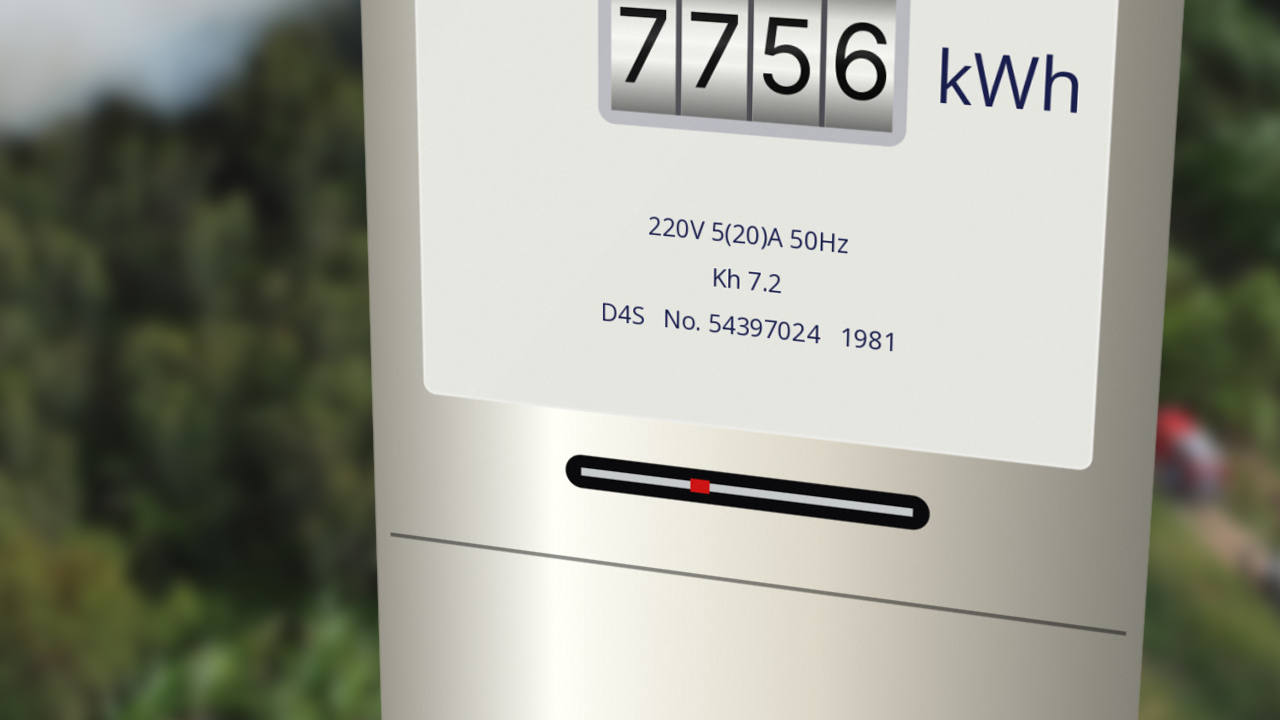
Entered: 7756 kWh
